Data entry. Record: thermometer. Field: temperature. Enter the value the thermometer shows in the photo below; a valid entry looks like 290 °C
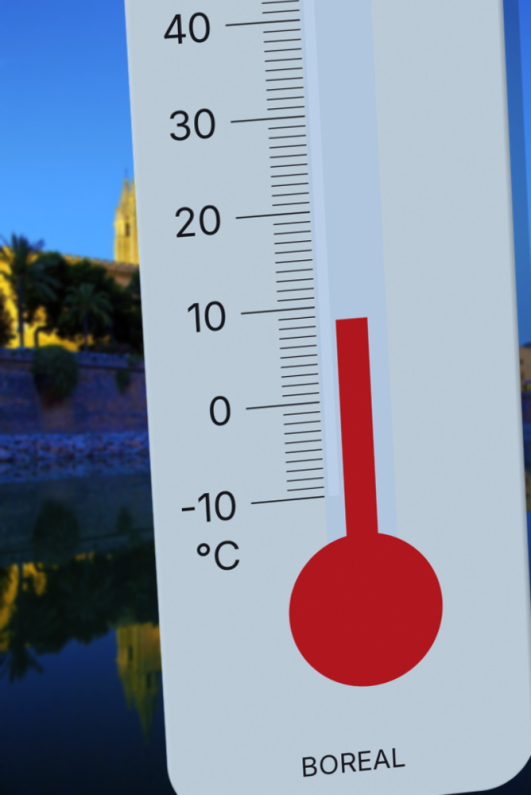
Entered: 8.5 °C
